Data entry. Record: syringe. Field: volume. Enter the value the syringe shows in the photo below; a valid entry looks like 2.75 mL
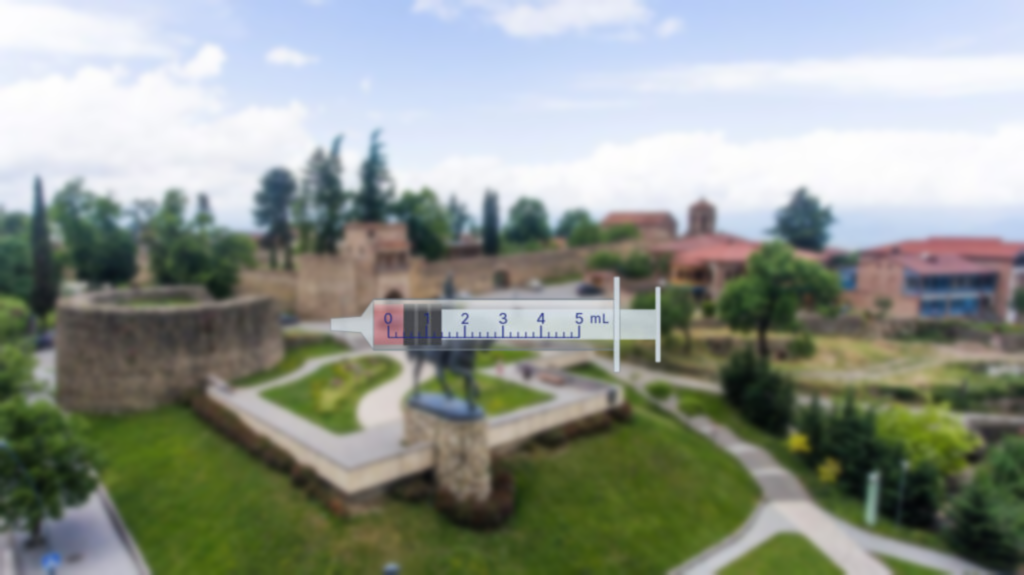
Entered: 0.4 mL
